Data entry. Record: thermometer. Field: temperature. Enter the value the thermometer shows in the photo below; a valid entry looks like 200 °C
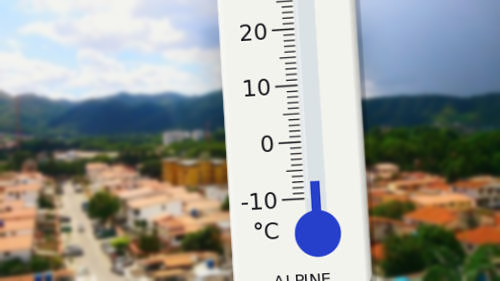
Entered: -7 °C
